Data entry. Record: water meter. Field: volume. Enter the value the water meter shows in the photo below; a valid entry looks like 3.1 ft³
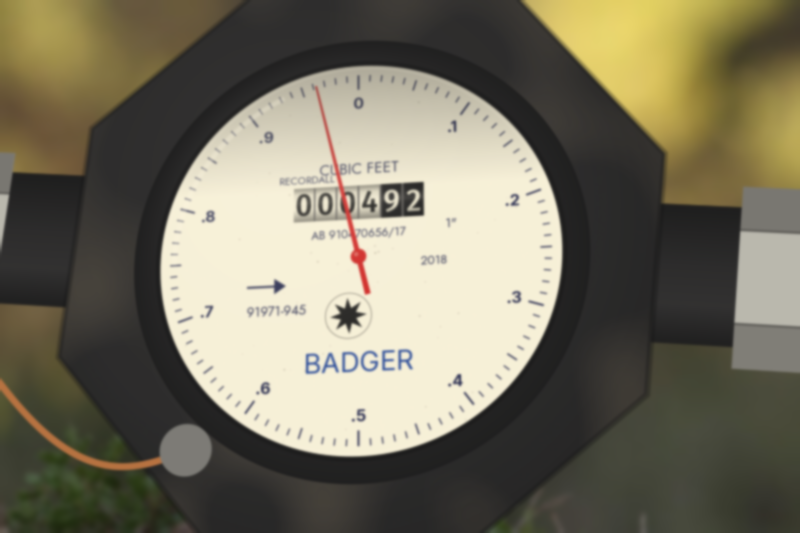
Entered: 491.96 ft³
